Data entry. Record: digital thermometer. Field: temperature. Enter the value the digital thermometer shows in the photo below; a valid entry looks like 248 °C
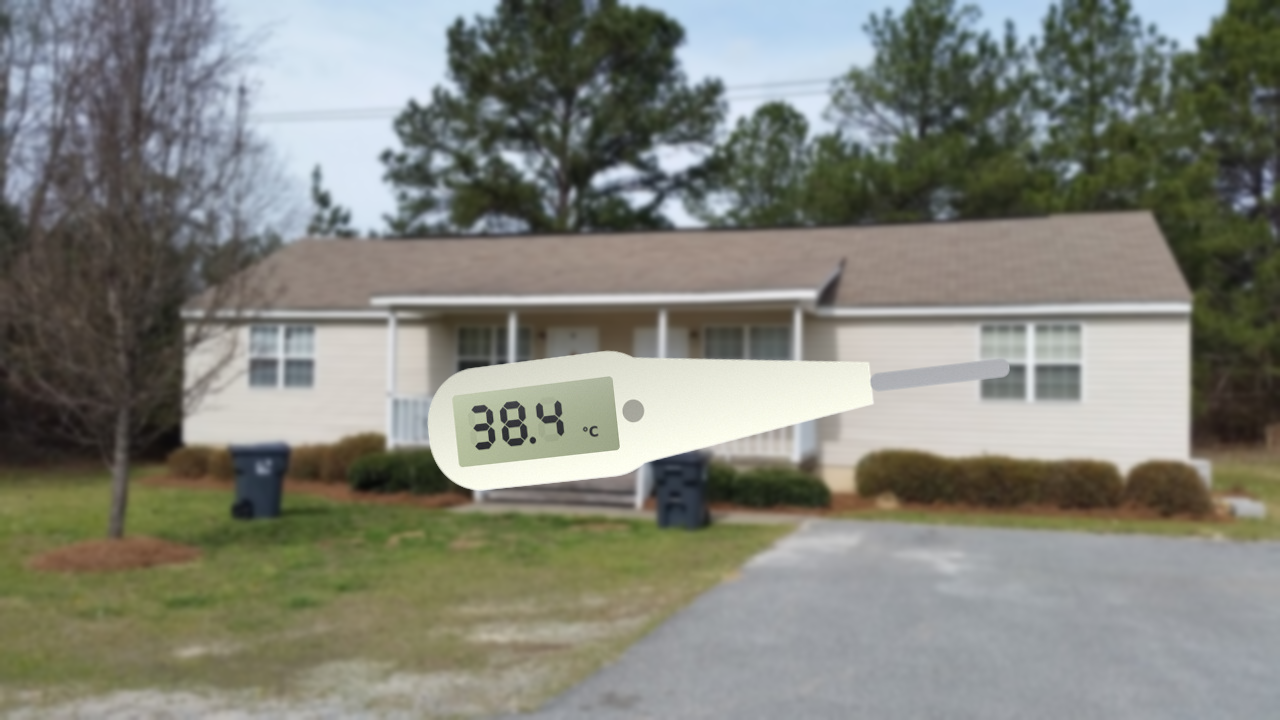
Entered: 38.4 °C
